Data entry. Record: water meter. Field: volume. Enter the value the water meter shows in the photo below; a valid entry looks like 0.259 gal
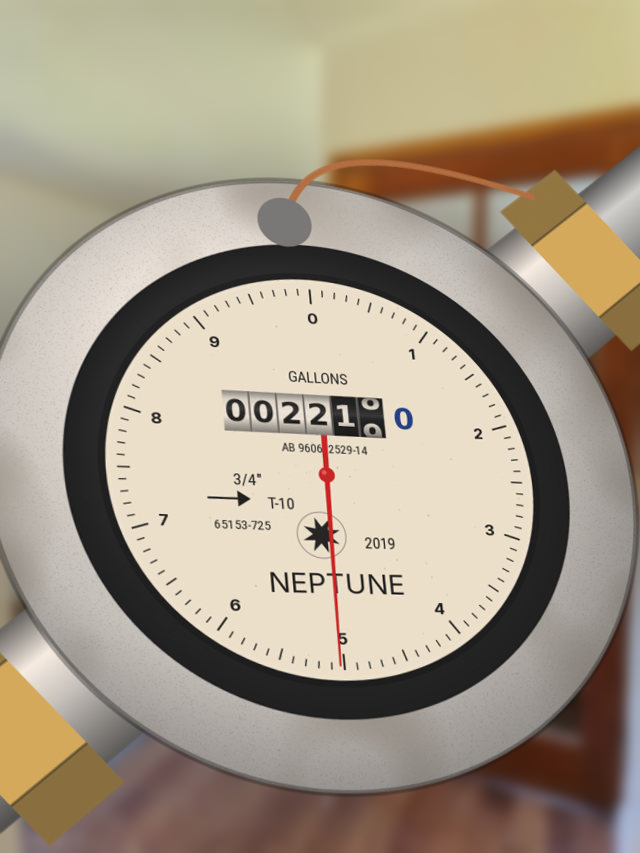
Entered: 22185.0 gal
